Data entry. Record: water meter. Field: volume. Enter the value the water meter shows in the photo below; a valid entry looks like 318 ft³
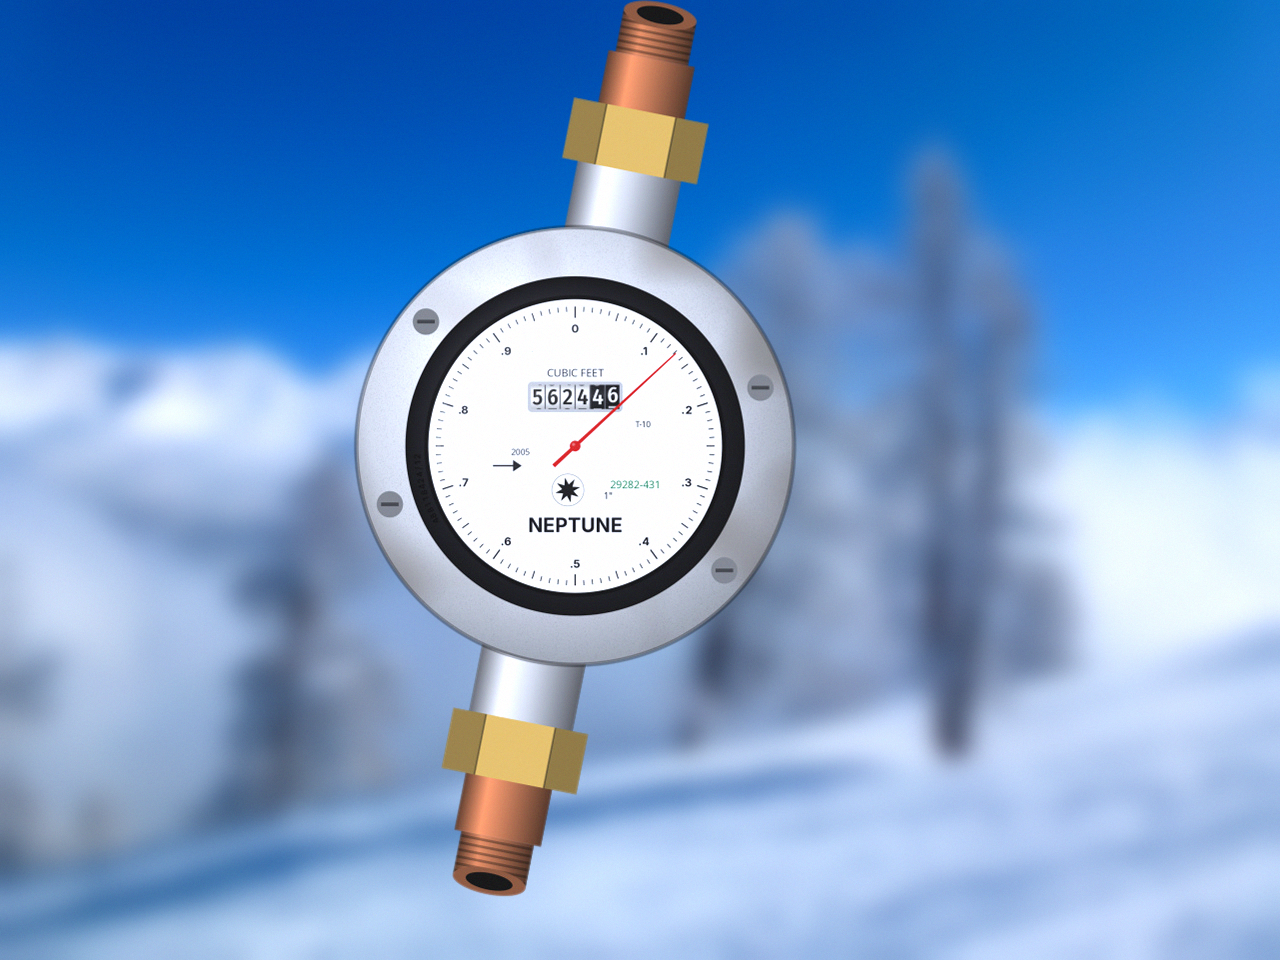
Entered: 562446.13 ft³
